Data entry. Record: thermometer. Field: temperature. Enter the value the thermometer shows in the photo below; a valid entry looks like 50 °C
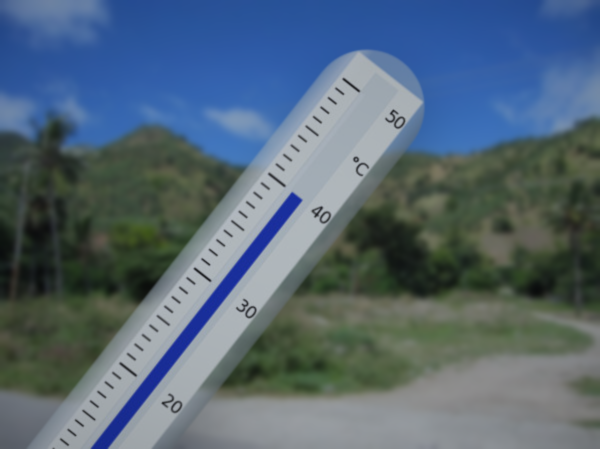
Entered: 40 °C
